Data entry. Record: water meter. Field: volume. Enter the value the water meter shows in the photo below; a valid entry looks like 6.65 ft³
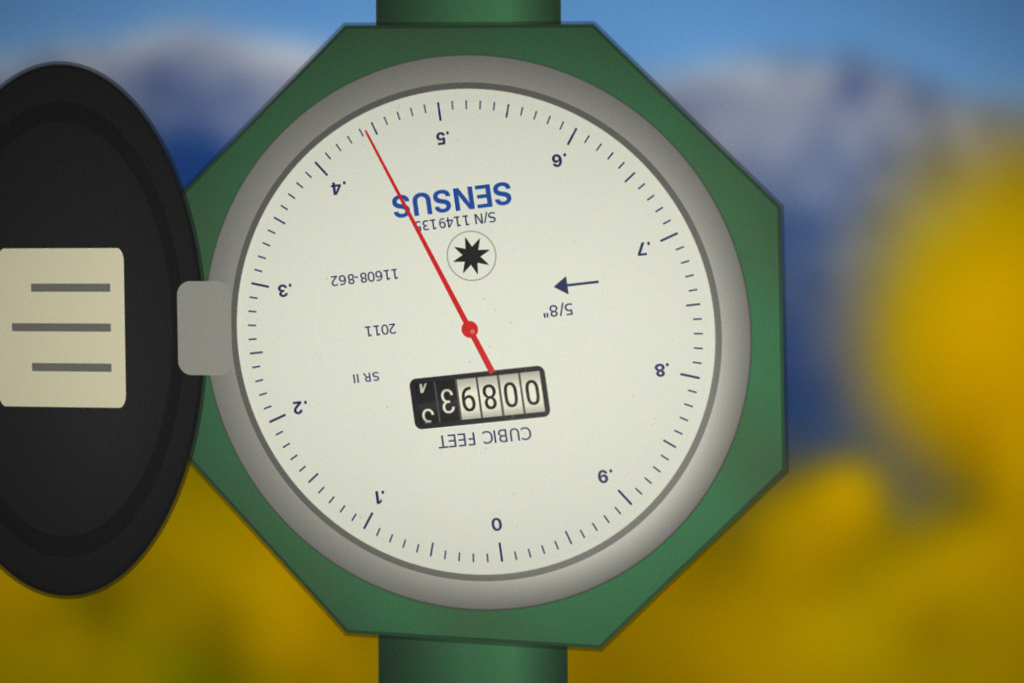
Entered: 8933.44 ft³
